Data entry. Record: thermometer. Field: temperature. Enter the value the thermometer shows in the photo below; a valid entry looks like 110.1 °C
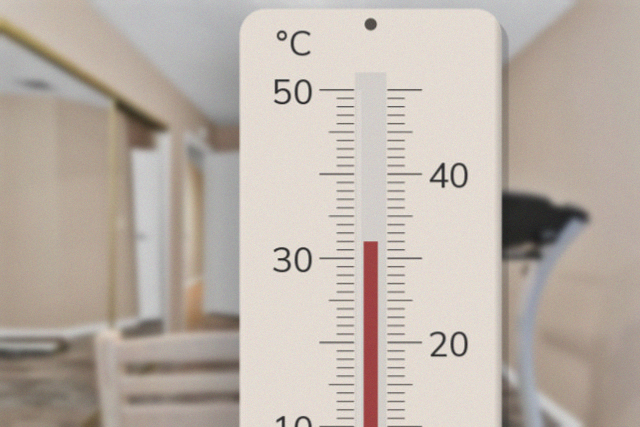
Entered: 32 °C
